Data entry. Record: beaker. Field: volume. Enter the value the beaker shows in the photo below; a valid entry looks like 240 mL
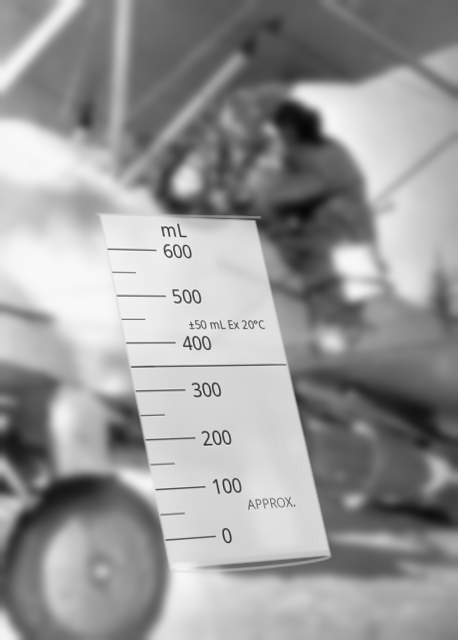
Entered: 350 mL
